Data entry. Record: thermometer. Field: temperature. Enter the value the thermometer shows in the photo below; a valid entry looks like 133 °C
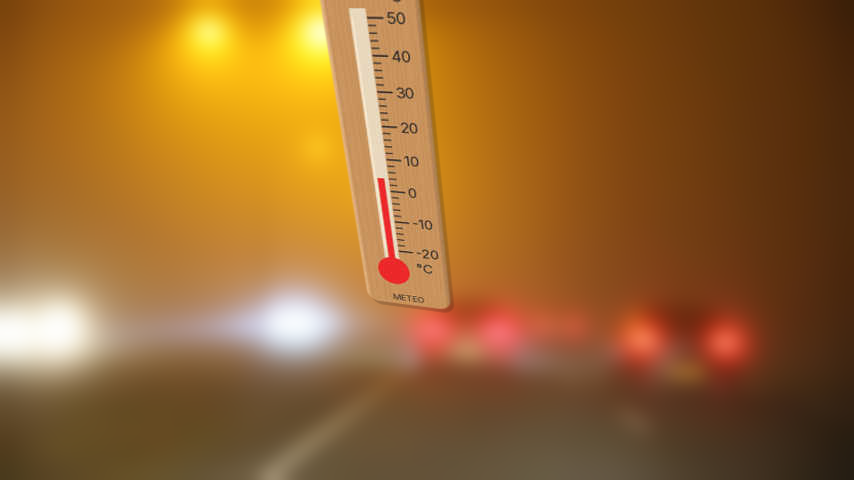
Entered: 4 °C
